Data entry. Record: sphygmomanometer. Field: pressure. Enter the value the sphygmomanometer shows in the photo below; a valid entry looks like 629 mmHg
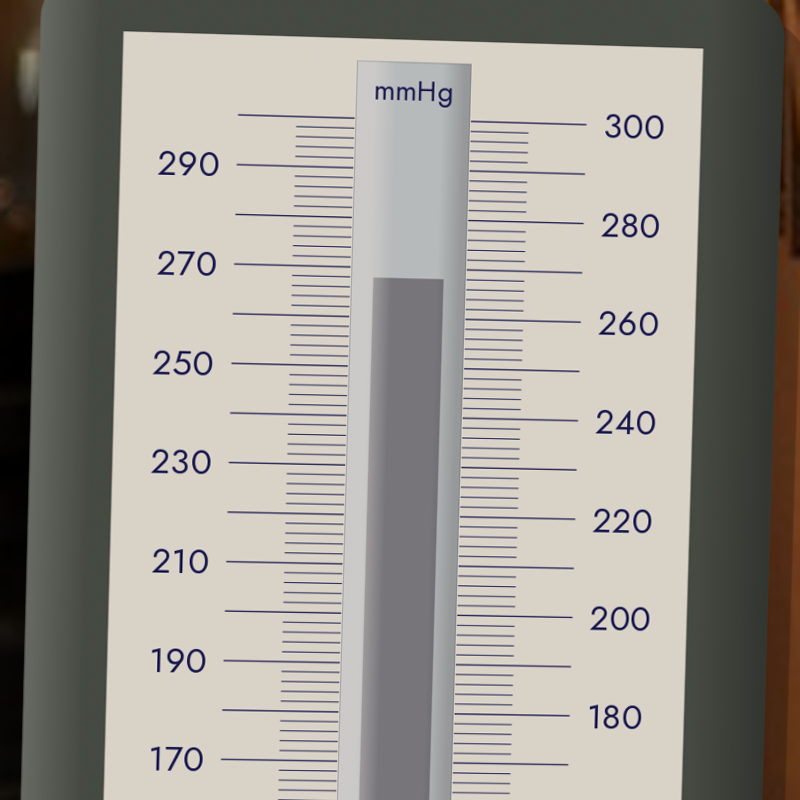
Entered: 268 mmHg
